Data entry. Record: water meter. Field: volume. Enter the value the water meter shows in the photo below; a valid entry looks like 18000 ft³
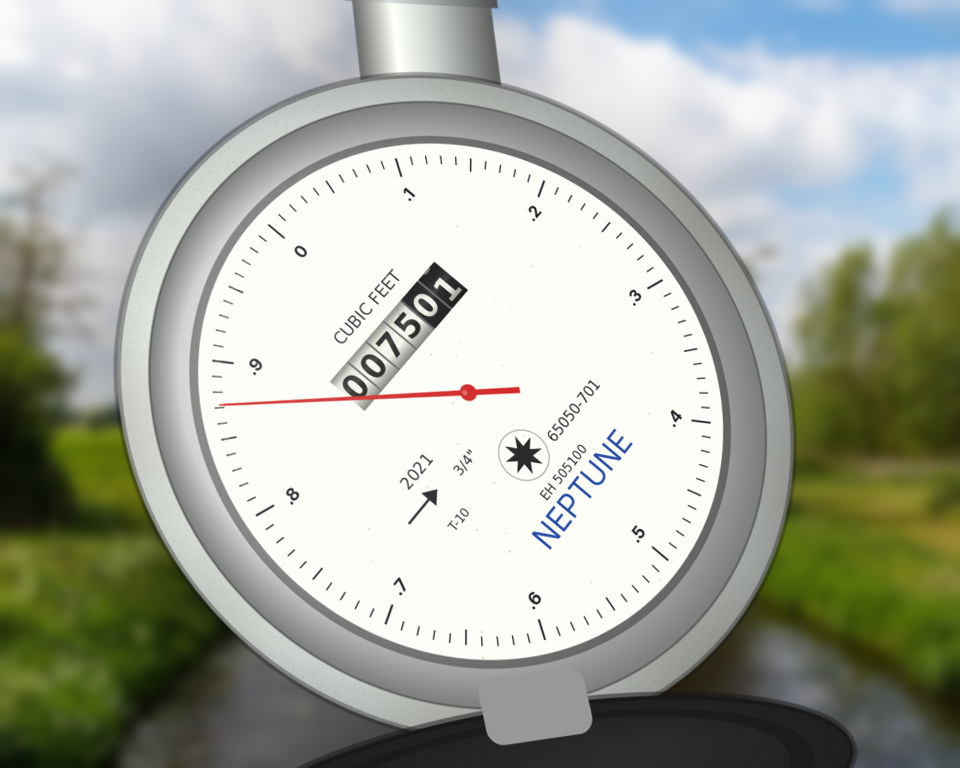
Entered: 7500.87 ft³
